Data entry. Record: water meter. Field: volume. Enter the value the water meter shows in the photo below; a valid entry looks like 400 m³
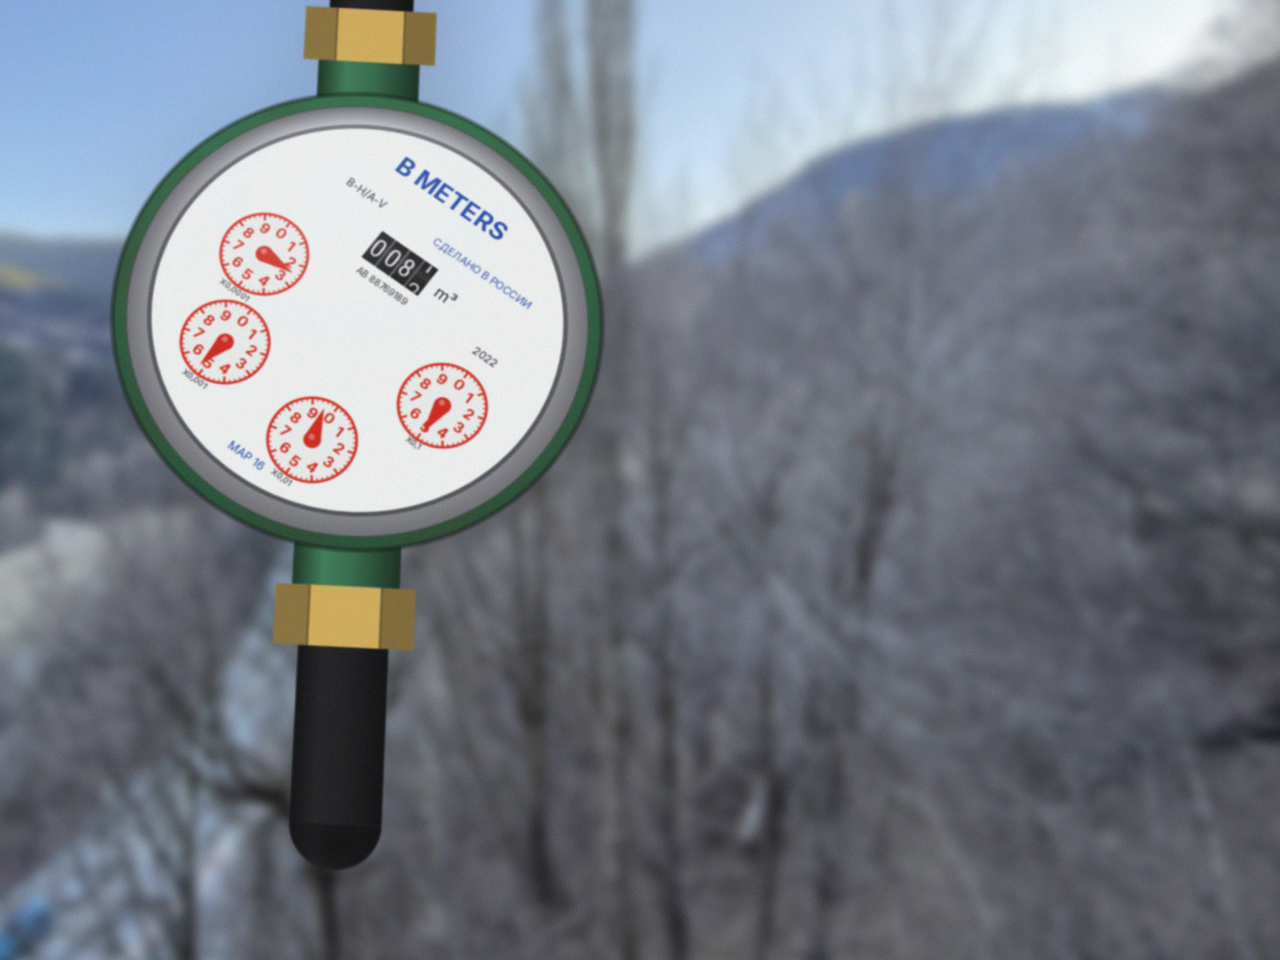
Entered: 81.4952 m³
